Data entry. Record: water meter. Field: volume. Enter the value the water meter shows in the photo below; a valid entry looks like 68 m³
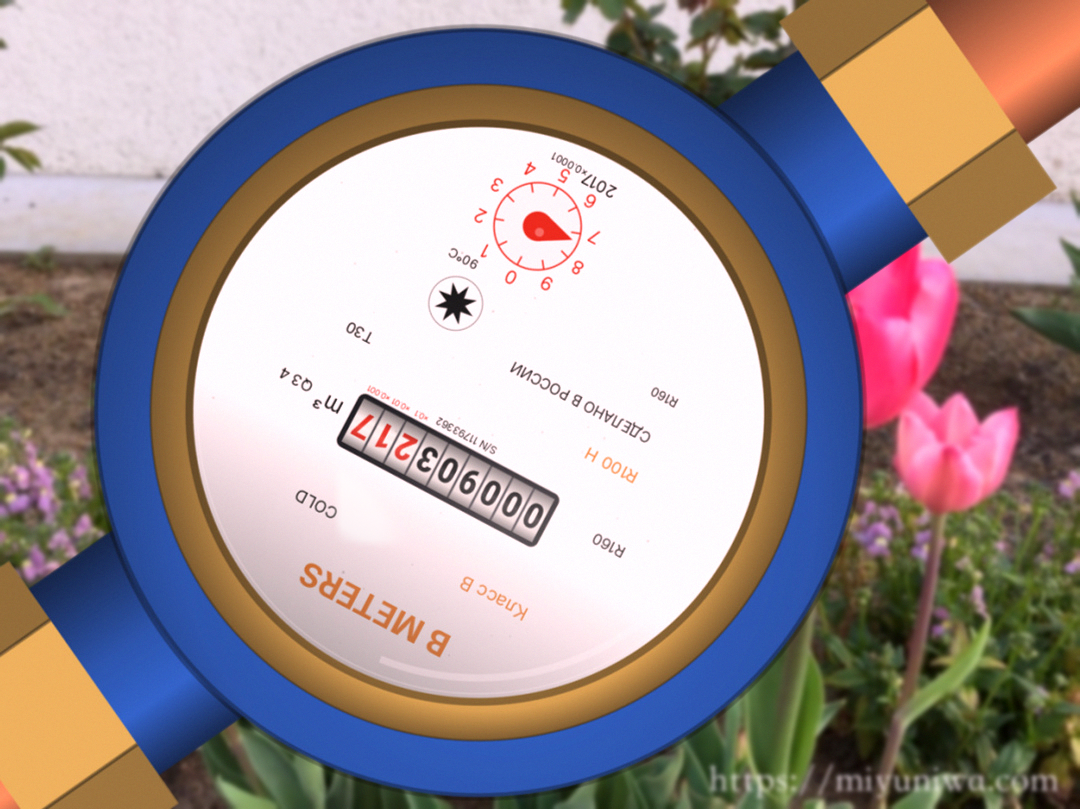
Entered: 903.2177 m³
